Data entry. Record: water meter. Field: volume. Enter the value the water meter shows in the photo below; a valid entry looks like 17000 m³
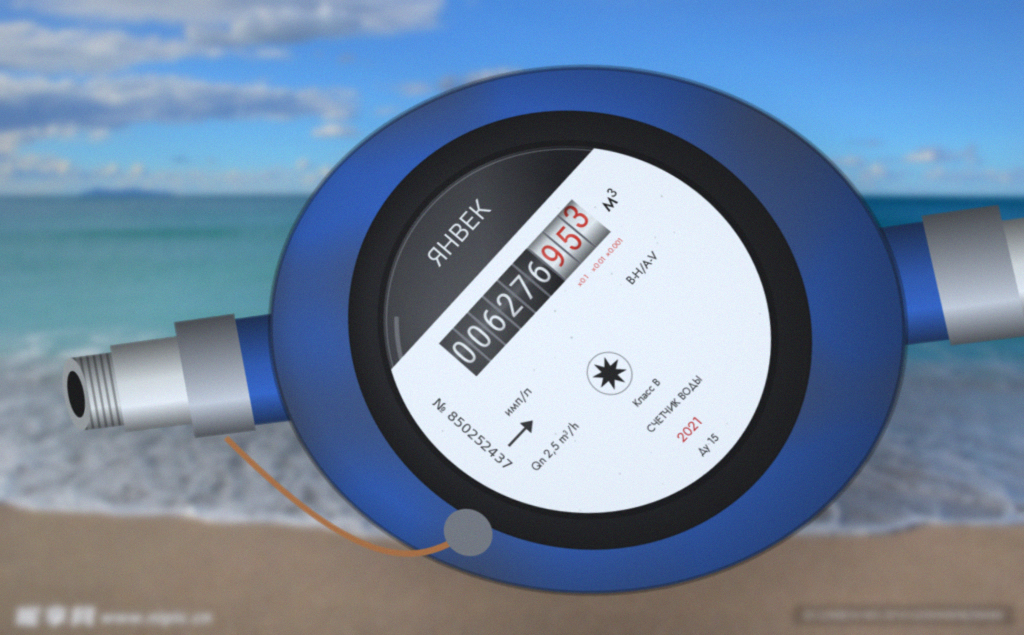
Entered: 6276.953 m³
